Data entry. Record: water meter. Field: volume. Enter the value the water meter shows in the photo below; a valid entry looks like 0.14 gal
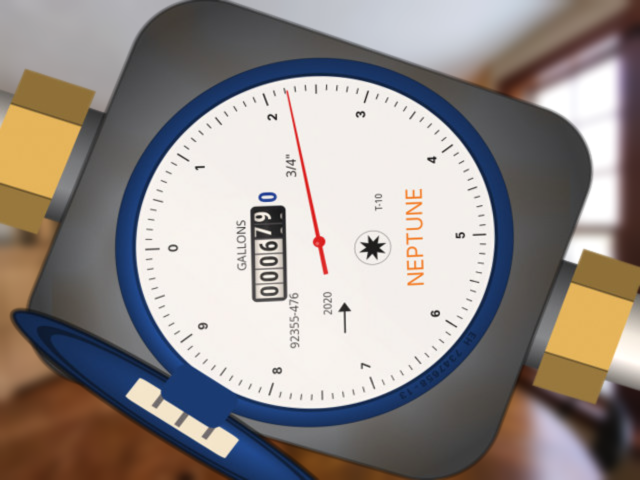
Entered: 6792.2 gal
